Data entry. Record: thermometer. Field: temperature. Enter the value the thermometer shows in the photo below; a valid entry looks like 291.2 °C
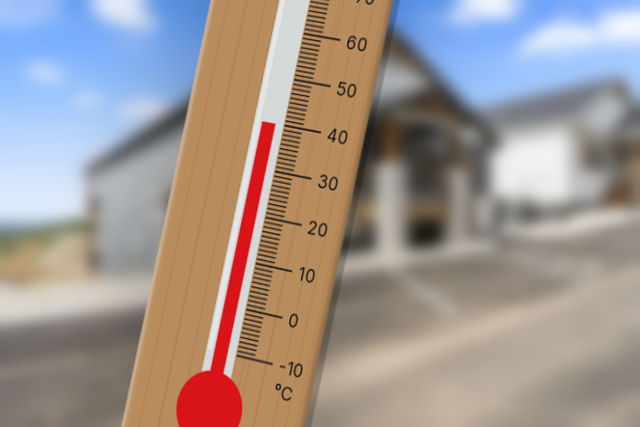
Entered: 40 °C
